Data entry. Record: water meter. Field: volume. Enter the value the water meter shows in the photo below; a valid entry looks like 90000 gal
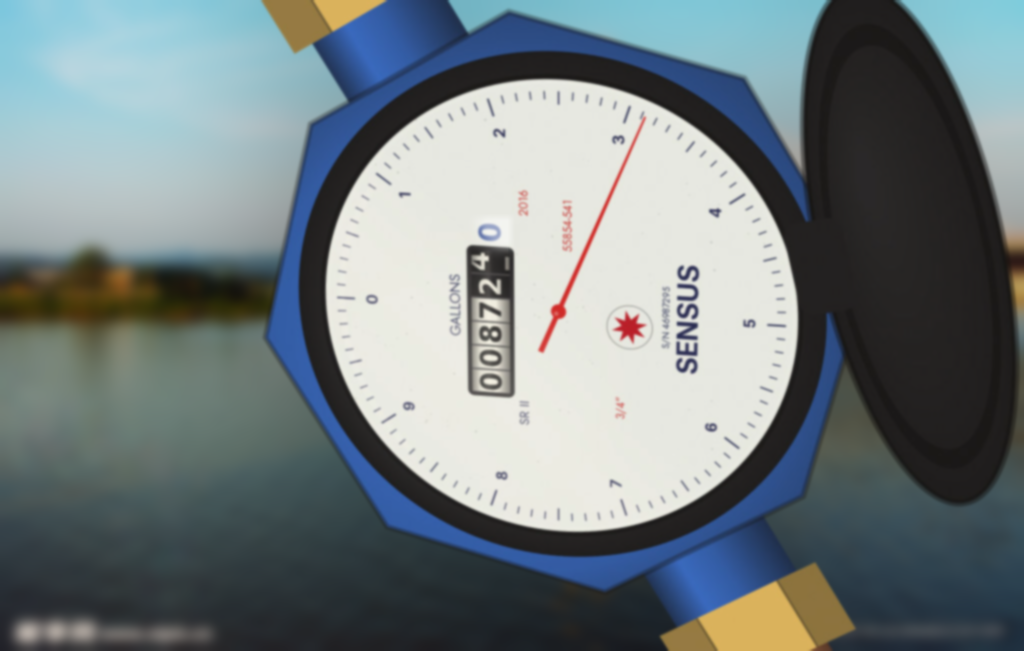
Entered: 87243.1 gal
